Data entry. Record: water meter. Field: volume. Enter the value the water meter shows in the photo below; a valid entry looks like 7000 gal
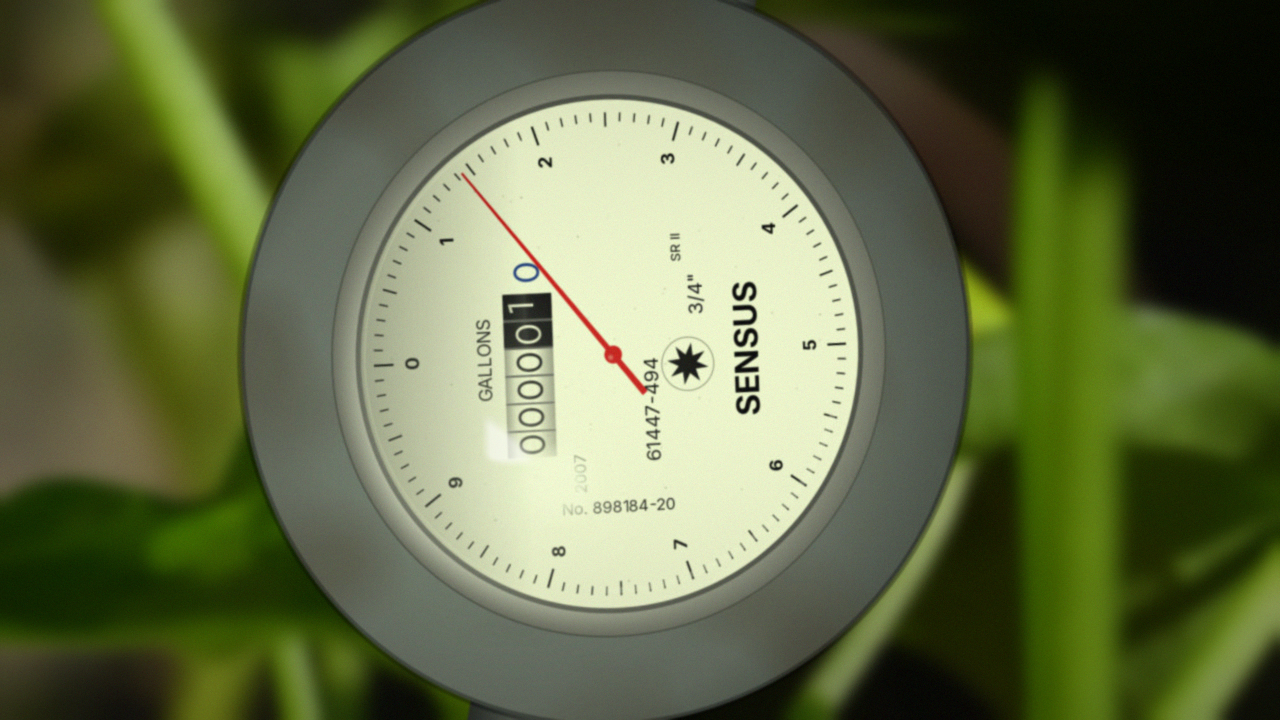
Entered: 11.4 gal
